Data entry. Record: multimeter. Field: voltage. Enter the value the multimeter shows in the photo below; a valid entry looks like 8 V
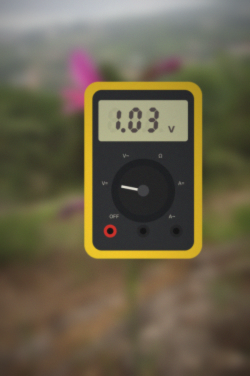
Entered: 1.03 V
